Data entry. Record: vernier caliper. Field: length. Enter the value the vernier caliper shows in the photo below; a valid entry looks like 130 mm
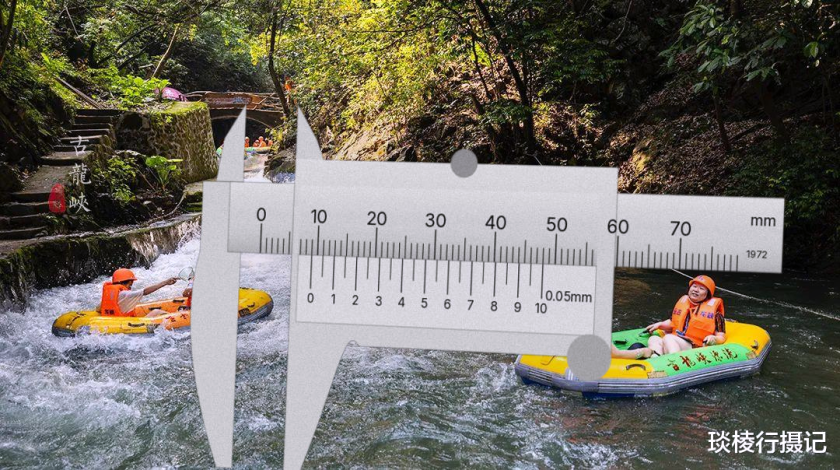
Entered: 9.0 mm
